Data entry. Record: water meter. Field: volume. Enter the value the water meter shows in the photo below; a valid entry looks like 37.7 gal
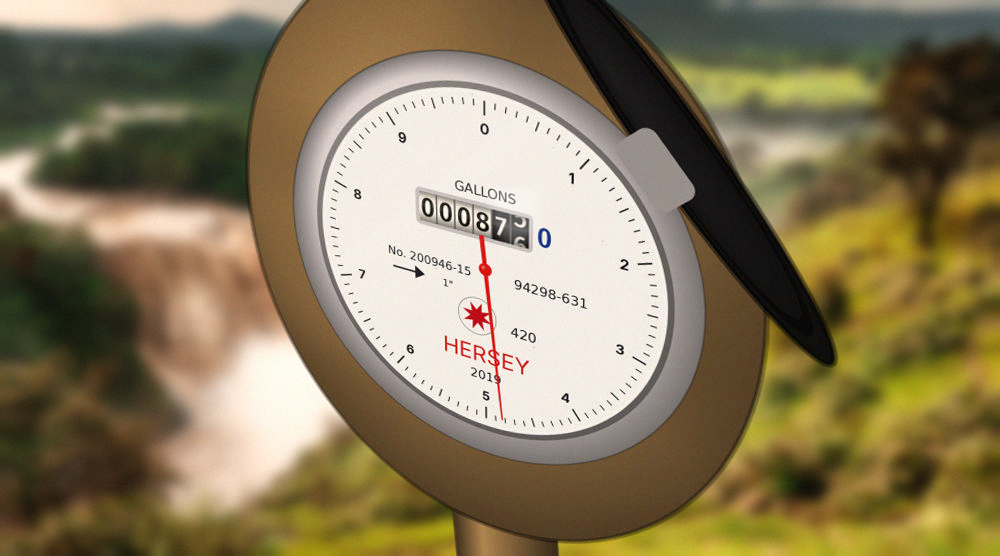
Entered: 8754.8 gal
